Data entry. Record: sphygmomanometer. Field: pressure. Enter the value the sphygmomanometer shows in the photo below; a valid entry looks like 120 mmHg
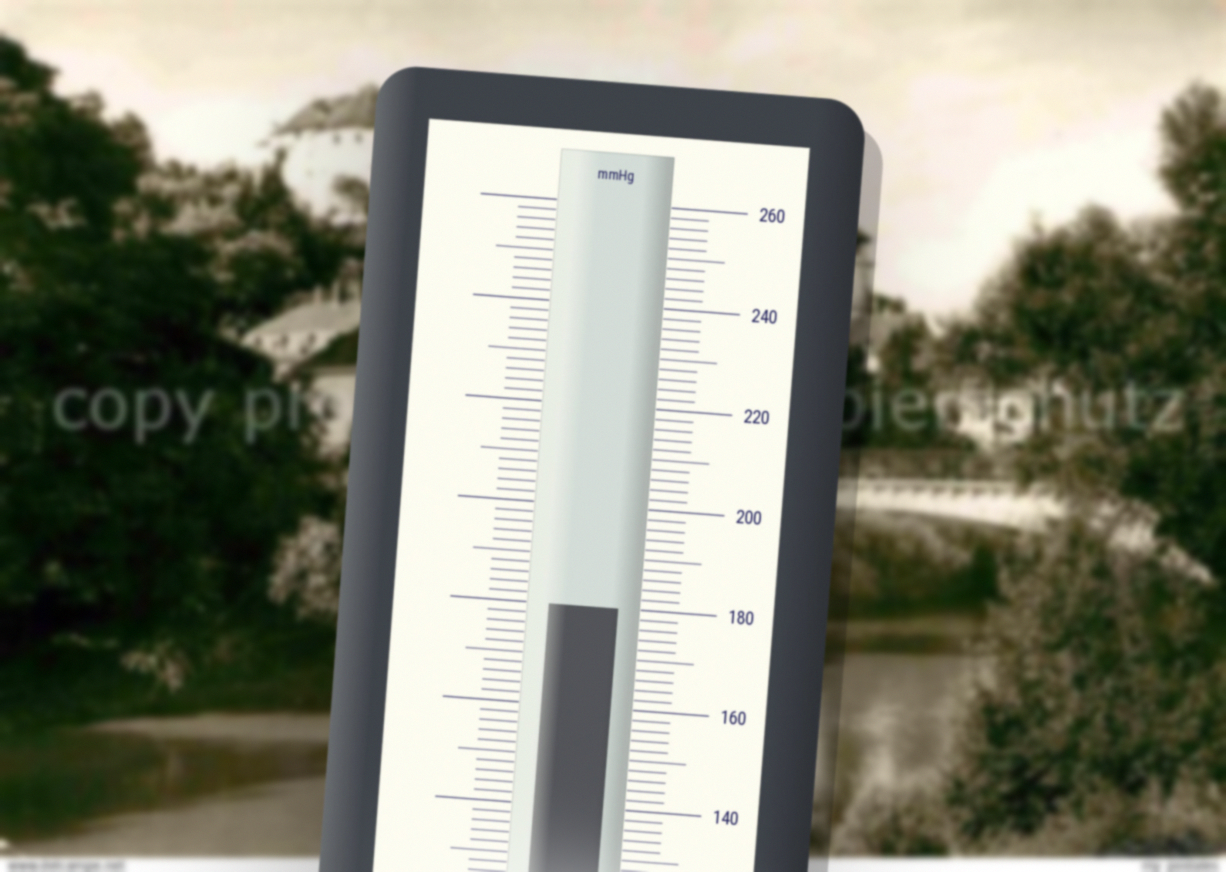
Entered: 180 mmHg
